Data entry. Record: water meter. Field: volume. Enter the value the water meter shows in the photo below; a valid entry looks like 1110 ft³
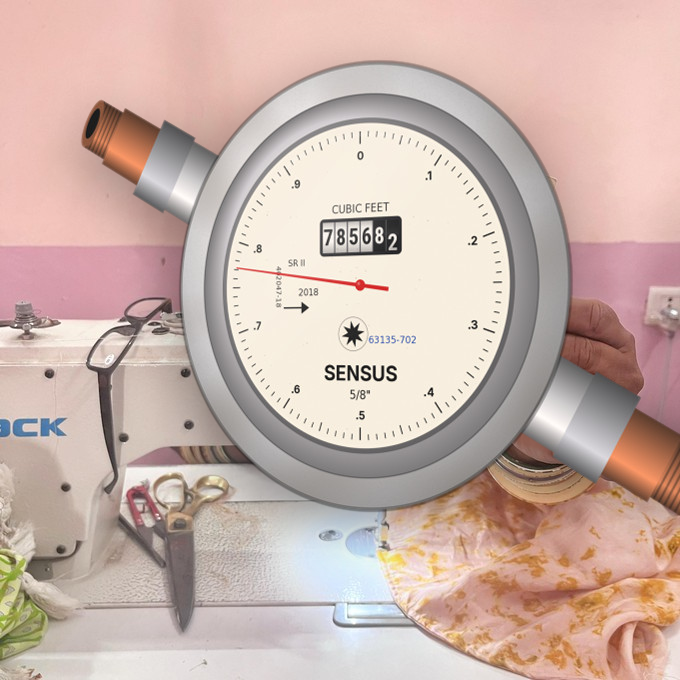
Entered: 785681.77 ft³
